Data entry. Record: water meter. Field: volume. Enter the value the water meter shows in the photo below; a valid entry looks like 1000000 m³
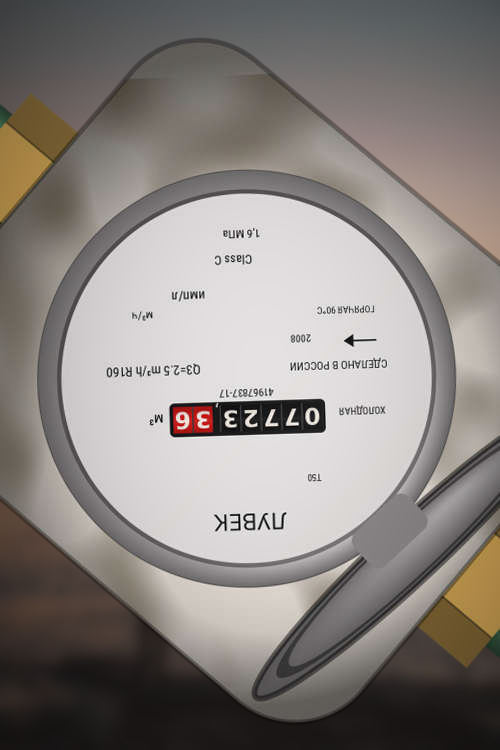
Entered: 7723.36 m³
